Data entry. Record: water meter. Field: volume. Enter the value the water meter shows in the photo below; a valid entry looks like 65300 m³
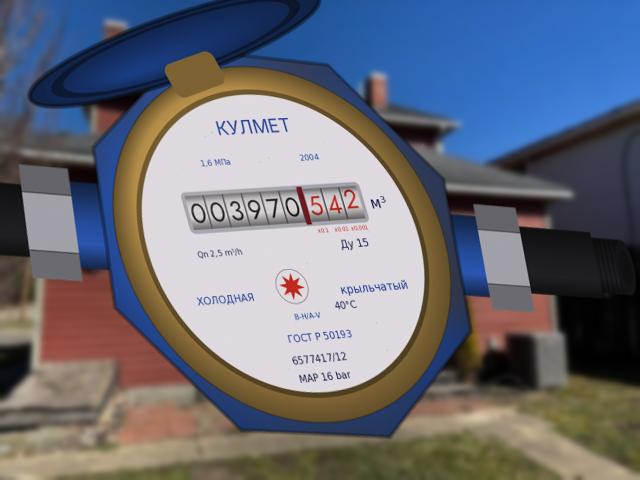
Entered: 3970.542 m³
